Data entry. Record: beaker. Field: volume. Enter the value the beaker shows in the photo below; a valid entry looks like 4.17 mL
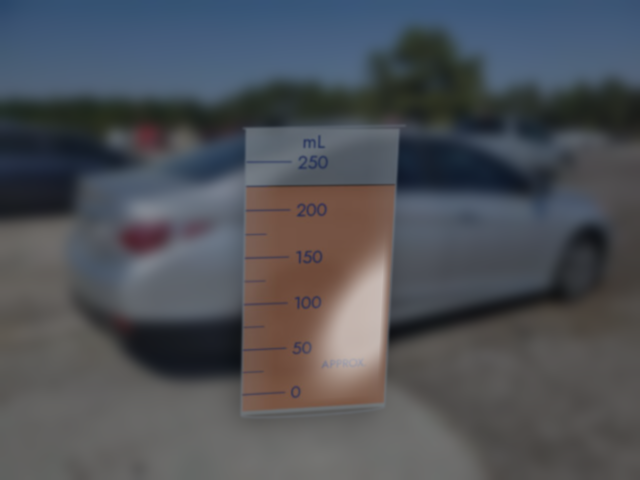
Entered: 225 mL
